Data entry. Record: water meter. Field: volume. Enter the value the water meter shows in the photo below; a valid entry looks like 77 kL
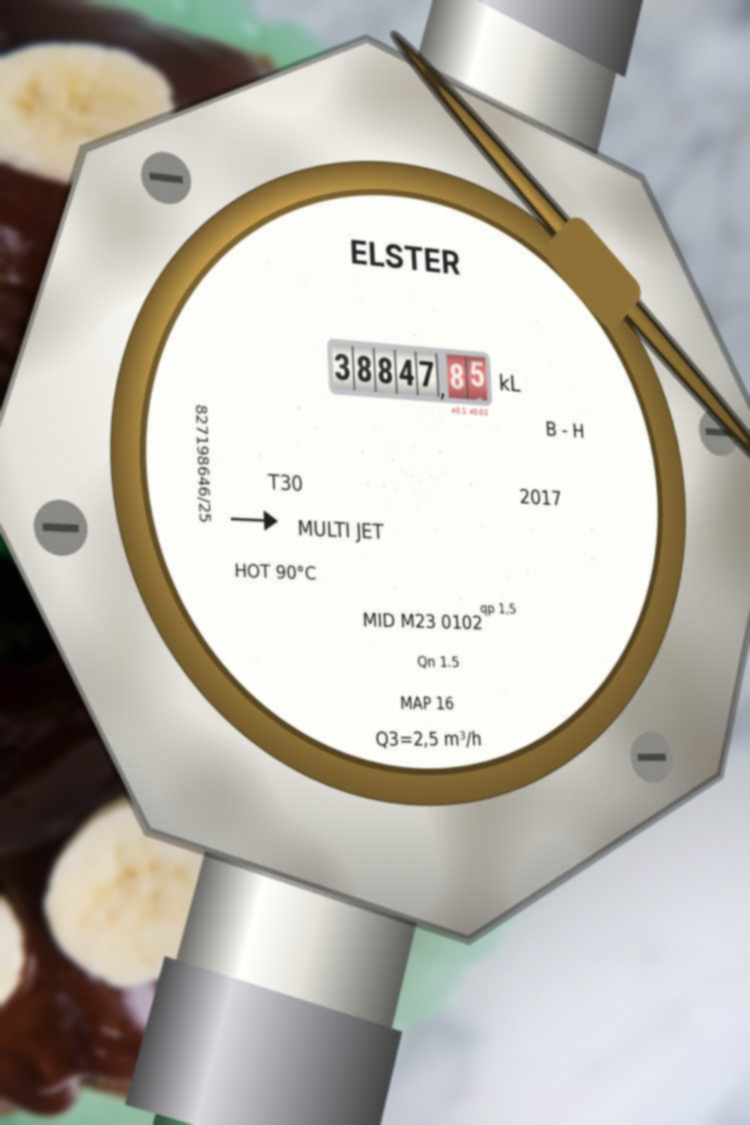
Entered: 38847.85 kL
